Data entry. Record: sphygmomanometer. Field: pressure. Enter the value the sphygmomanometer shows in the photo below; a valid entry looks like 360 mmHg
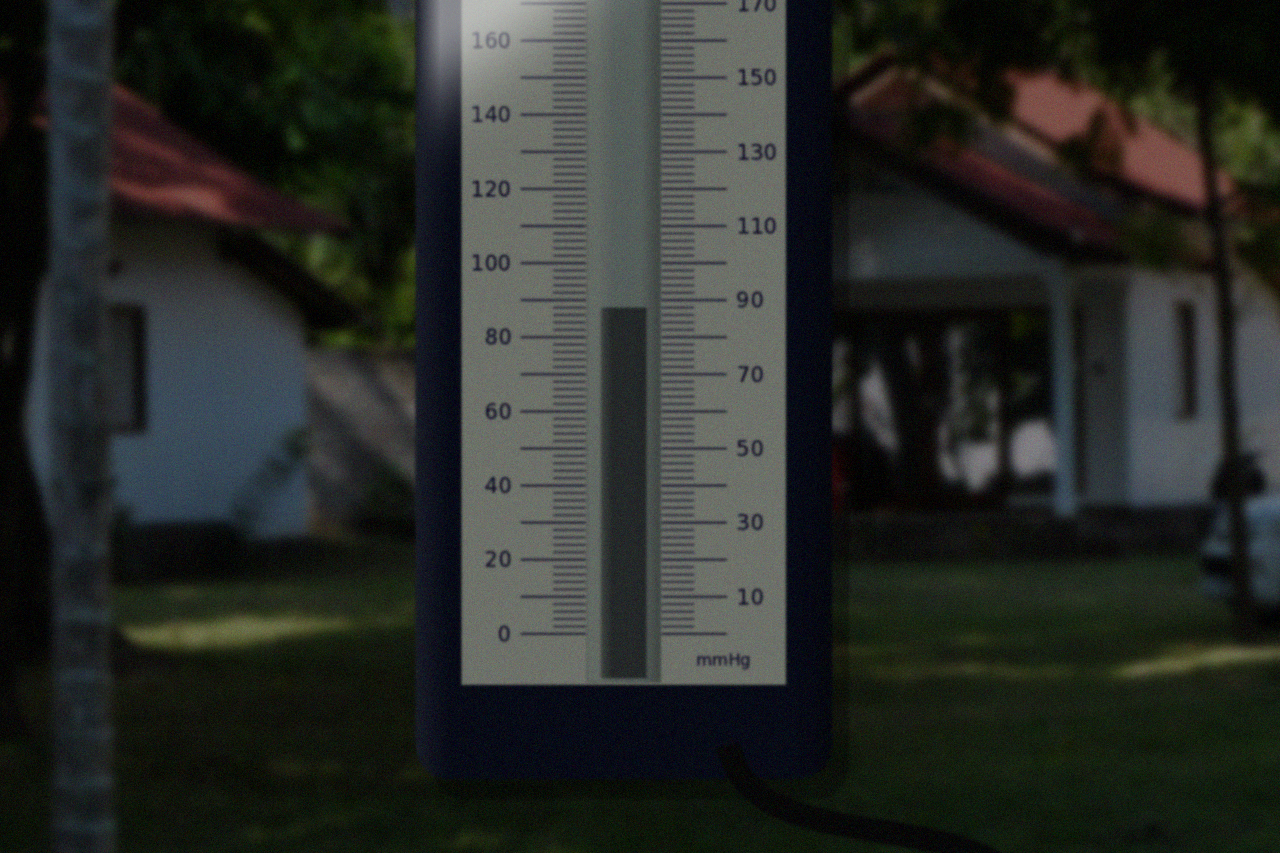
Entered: 88 mmHg
